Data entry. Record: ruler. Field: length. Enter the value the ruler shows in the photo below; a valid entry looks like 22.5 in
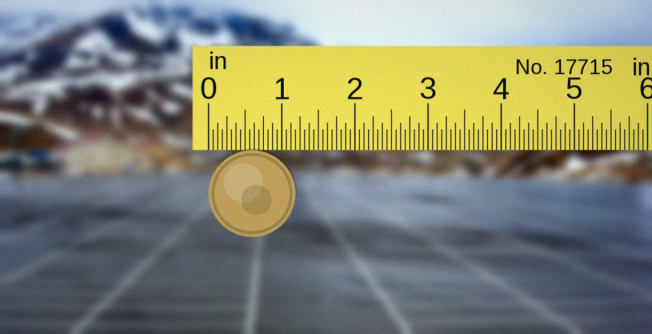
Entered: 1.1875 in
